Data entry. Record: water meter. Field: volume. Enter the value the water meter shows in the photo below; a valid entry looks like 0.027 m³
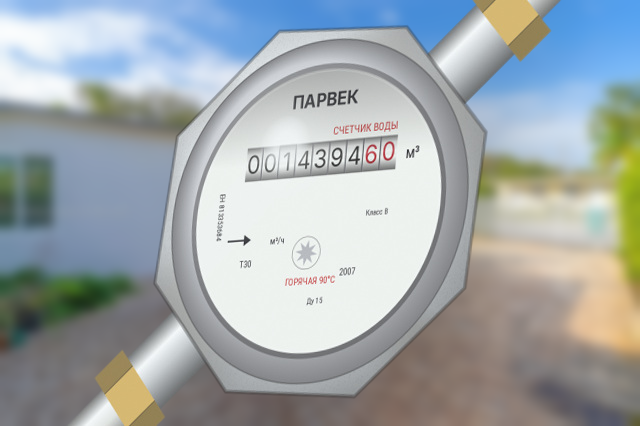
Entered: 14394.60 m³
